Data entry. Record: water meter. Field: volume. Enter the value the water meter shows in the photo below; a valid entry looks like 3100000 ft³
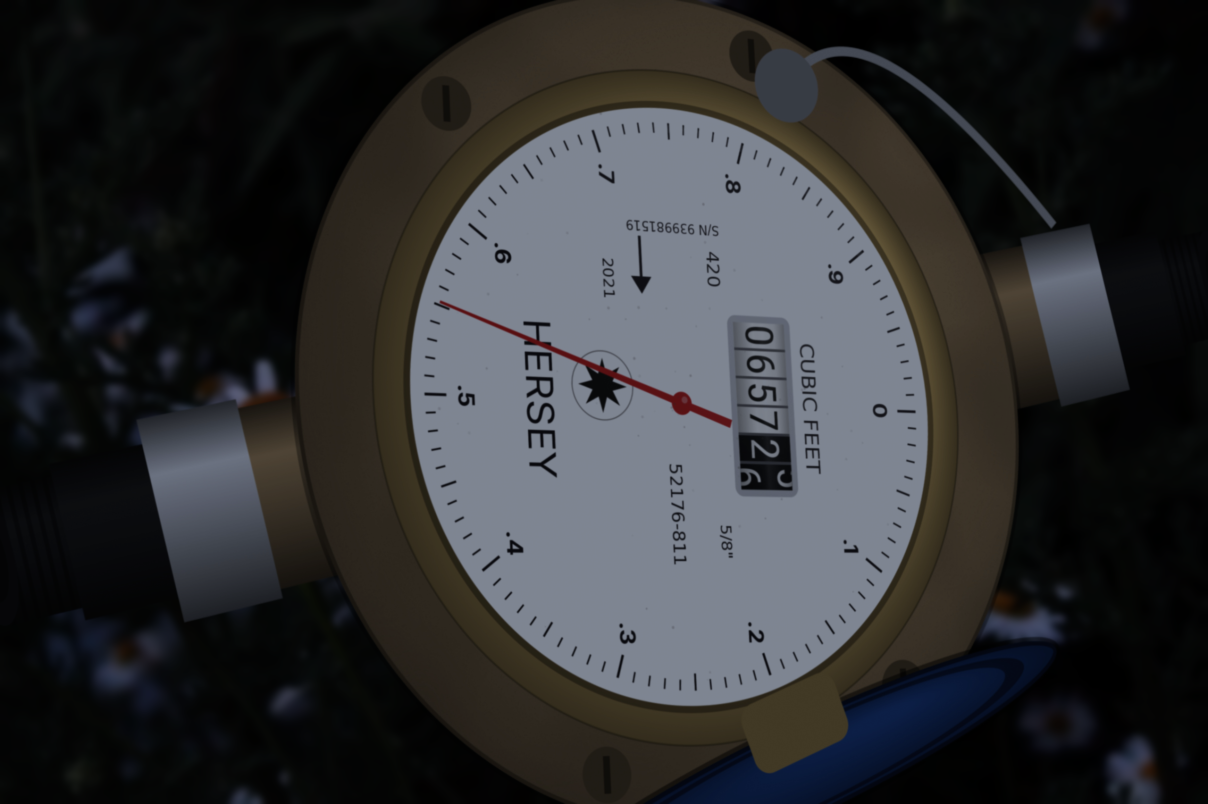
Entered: 65725.55 ft³
